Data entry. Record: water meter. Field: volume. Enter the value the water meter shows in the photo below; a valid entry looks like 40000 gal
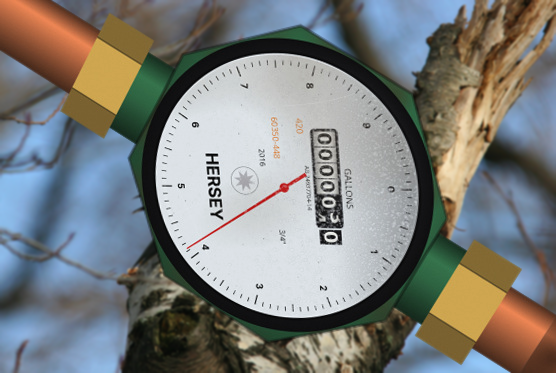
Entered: 34.1 gal
